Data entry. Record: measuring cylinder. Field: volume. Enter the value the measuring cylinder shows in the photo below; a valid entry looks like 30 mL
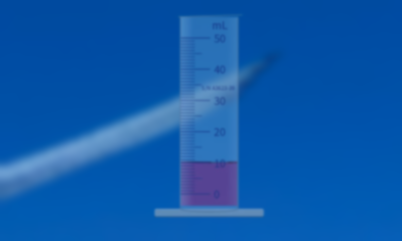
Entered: 10 mL
